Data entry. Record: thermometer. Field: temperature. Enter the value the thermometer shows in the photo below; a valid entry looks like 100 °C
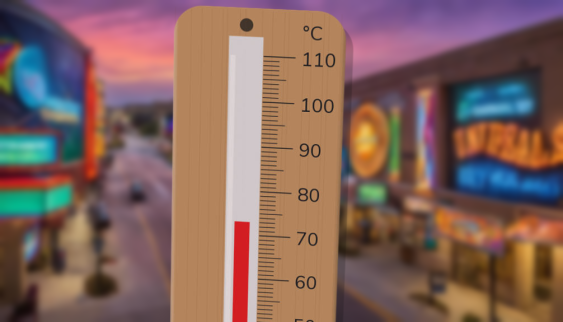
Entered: 73 °C
